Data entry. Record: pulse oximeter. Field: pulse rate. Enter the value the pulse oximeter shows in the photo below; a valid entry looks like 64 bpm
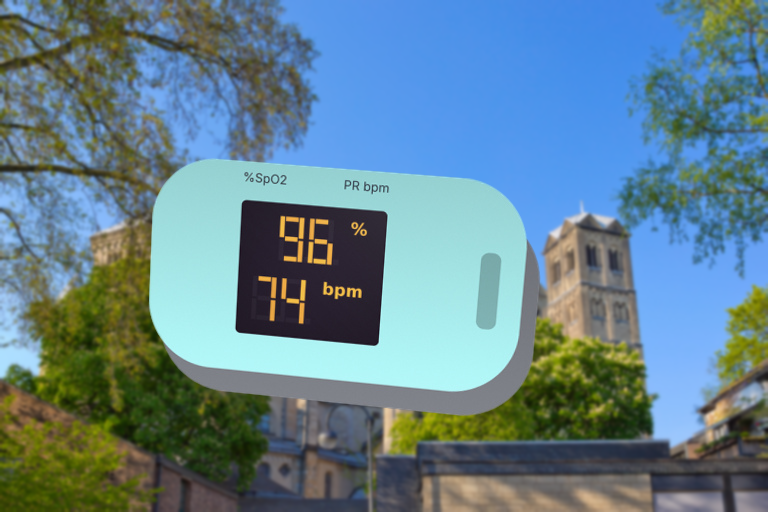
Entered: 74 bpm
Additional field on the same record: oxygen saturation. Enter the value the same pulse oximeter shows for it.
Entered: 96 %
